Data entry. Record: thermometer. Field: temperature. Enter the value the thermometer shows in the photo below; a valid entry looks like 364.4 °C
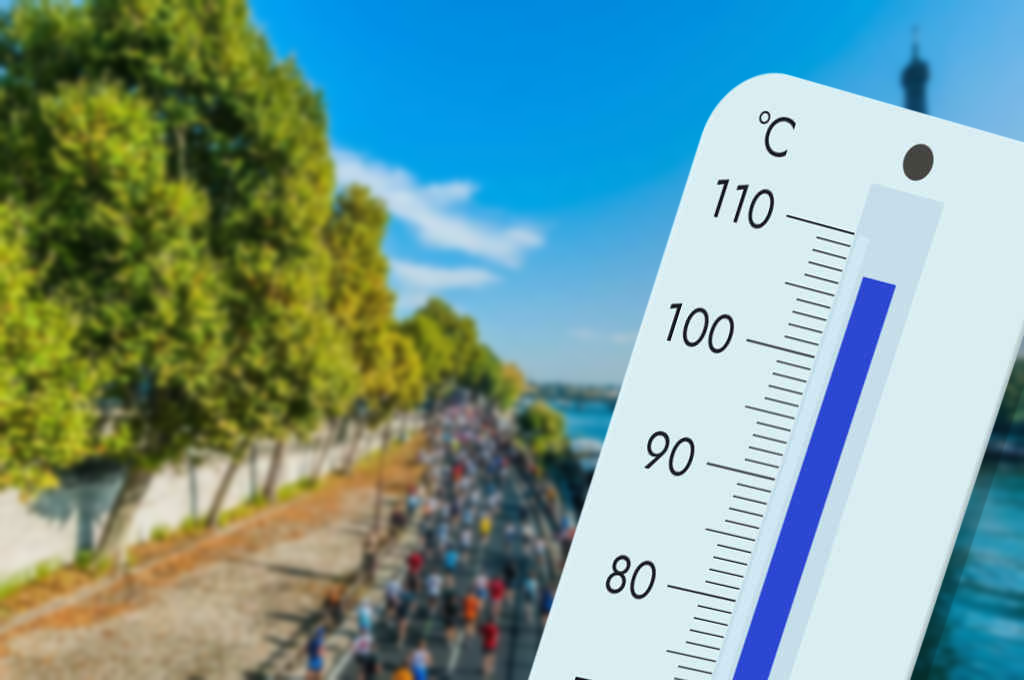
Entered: 107 °C
